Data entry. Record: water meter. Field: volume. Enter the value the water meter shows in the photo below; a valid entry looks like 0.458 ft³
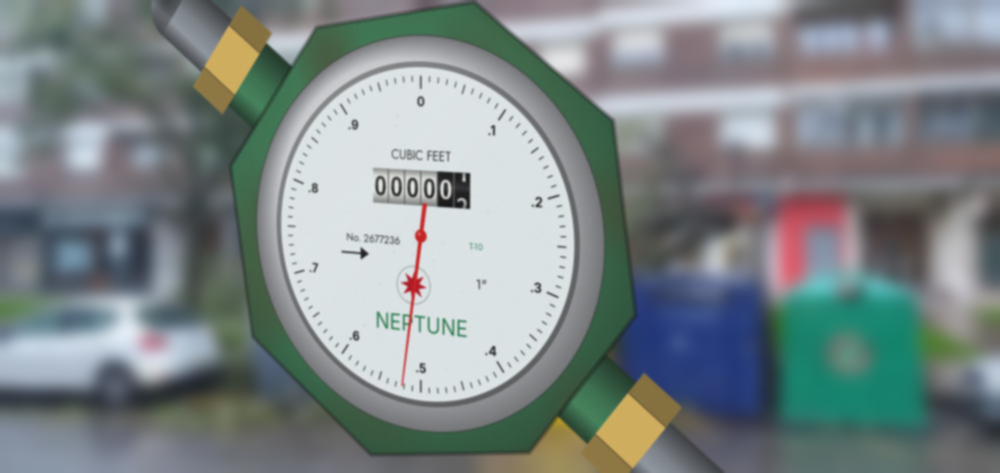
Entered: 1.52 ft³
